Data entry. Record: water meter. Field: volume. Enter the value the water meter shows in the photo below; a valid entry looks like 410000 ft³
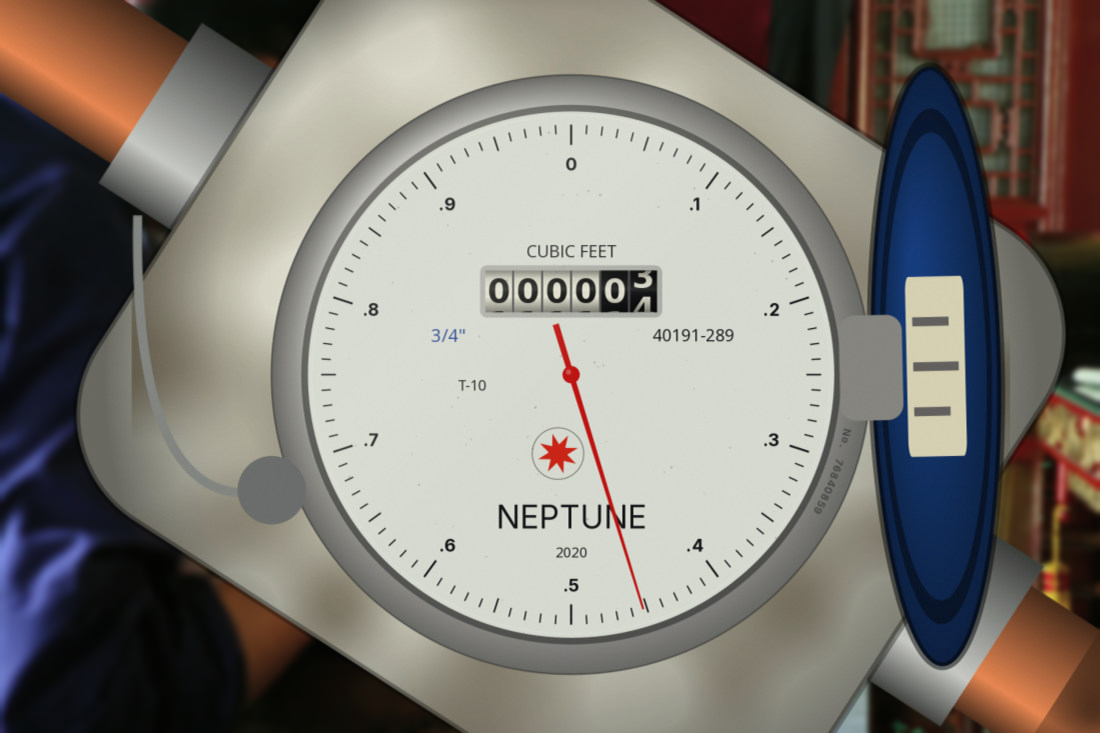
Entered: 3.45 ft³
